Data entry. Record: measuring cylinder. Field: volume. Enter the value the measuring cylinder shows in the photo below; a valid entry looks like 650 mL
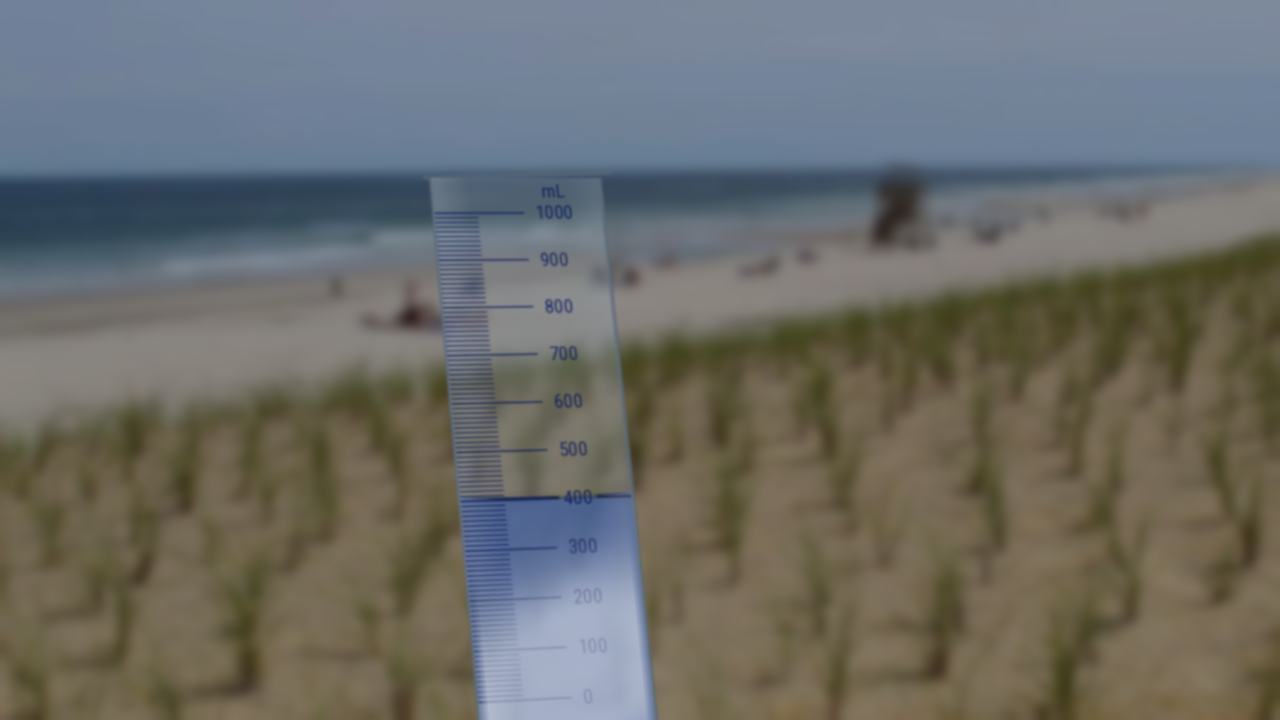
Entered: 400 mL
